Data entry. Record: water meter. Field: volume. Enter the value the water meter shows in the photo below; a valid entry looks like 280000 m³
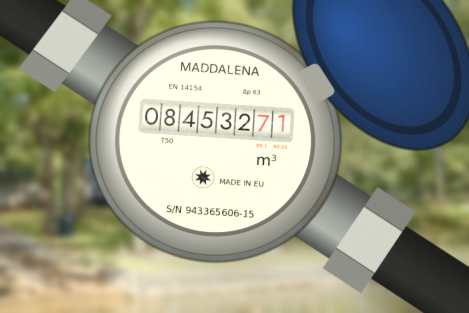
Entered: 84532.71 m³
